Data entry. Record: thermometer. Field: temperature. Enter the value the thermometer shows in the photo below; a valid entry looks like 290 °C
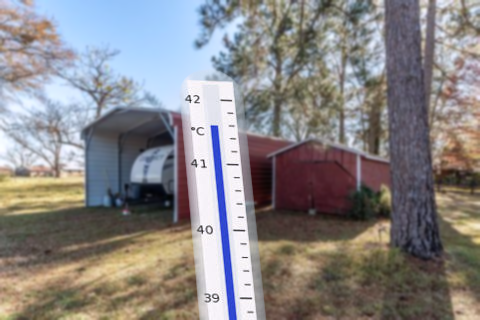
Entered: 41.6 °C
